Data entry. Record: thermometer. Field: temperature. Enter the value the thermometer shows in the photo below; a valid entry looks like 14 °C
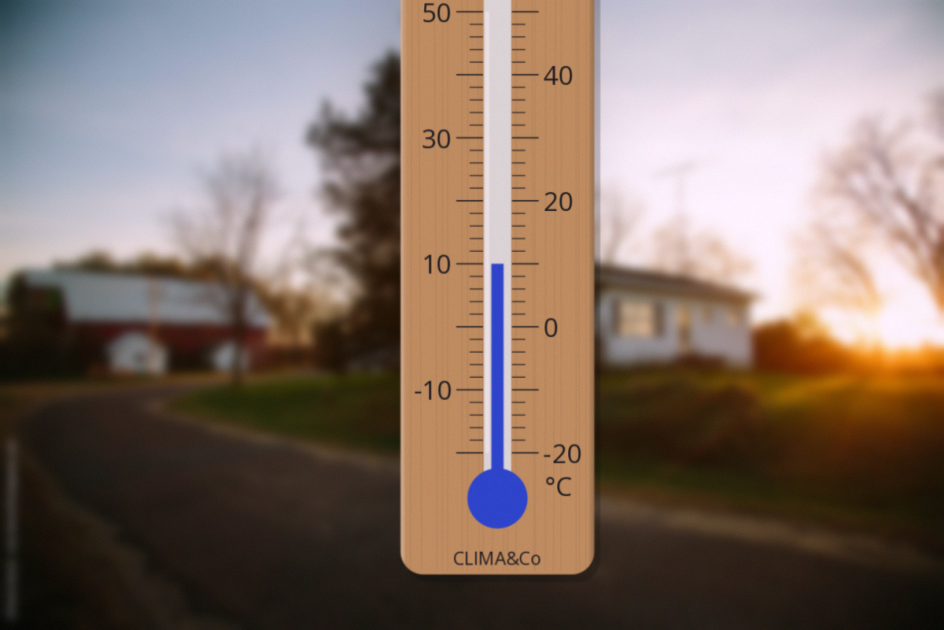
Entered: 10 °C
